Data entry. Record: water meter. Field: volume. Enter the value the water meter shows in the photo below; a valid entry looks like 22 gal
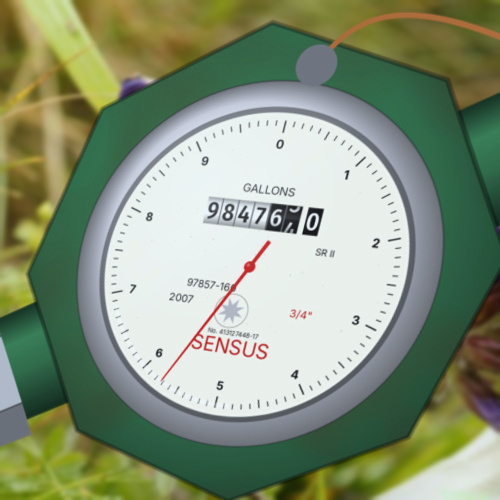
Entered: 9847635.7 gal
